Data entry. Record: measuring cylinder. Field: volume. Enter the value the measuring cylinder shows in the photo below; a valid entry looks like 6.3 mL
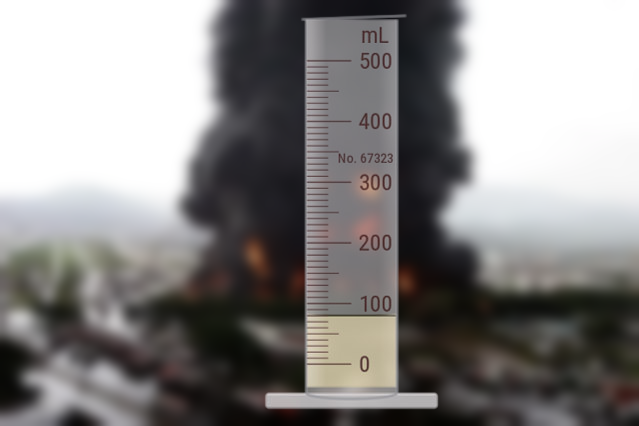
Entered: 80 mL
